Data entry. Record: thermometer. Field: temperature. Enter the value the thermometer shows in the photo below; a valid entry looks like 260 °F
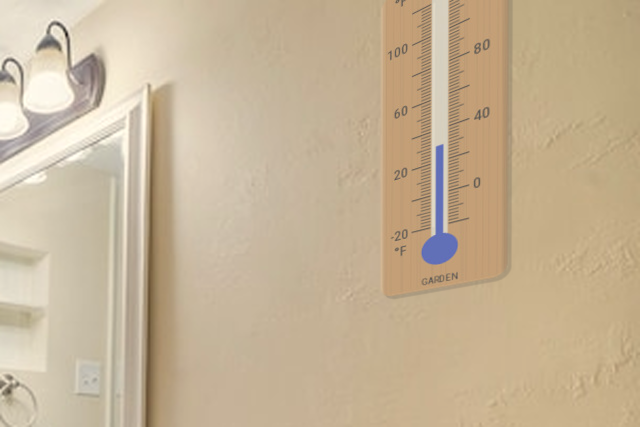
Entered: 30 °F
